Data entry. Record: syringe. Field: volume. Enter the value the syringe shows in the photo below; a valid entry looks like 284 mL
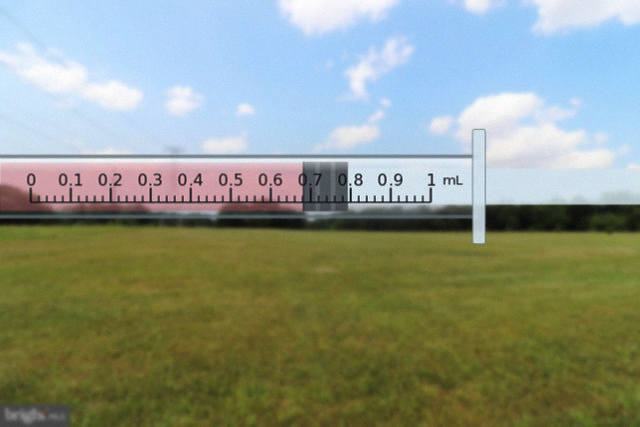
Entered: 0.68 mL
